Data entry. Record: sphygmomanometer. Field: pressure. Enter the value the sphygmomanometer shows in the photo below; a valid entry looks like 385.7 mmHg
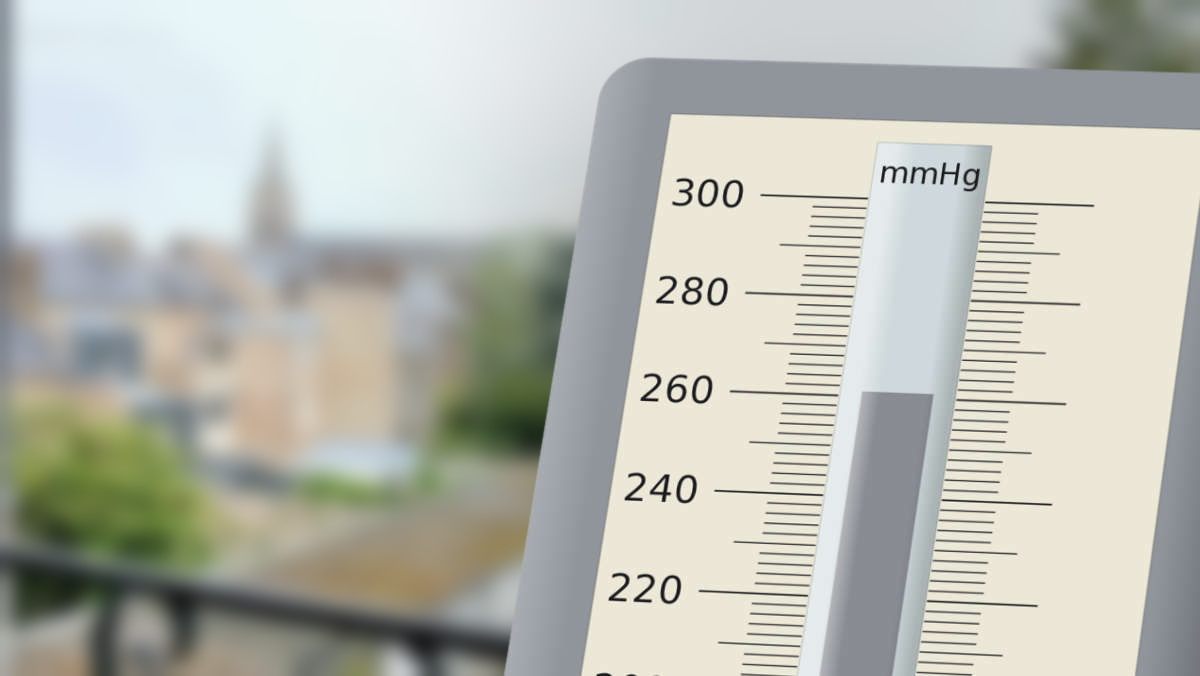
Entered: 261 mmHg
